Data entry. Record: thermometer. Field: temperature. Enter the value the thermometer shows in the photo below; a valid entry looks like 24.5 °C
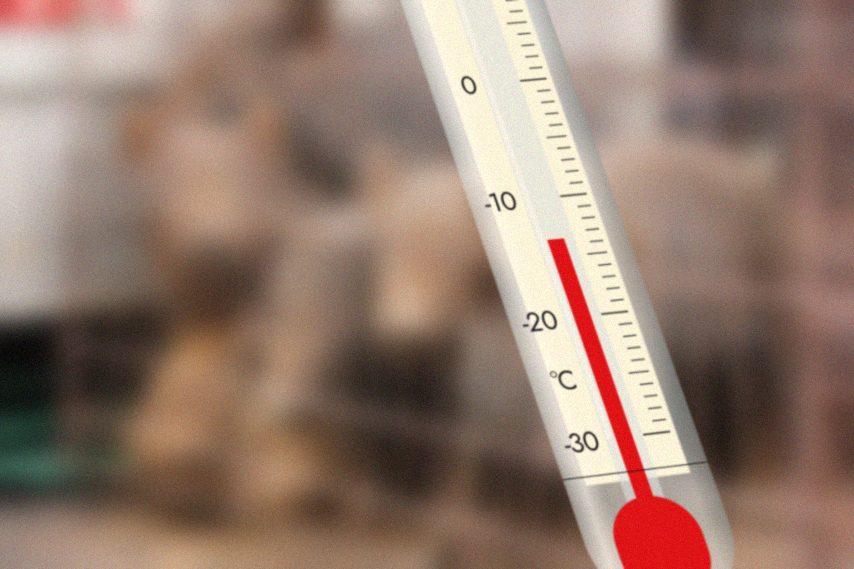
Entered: -13.5 °C
